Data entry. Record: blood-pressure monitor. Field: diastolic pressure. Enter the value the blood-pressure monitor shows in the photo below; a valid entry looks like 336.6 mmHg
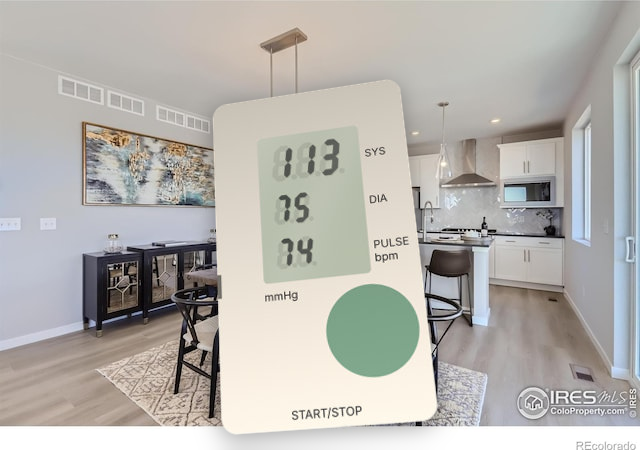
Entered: 75 mmHg
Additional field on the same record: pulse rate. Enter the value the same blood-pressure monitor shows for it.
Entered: 74 bpm
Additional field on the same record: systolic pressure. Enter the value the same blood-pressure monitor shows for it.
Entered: 113 mmHg
